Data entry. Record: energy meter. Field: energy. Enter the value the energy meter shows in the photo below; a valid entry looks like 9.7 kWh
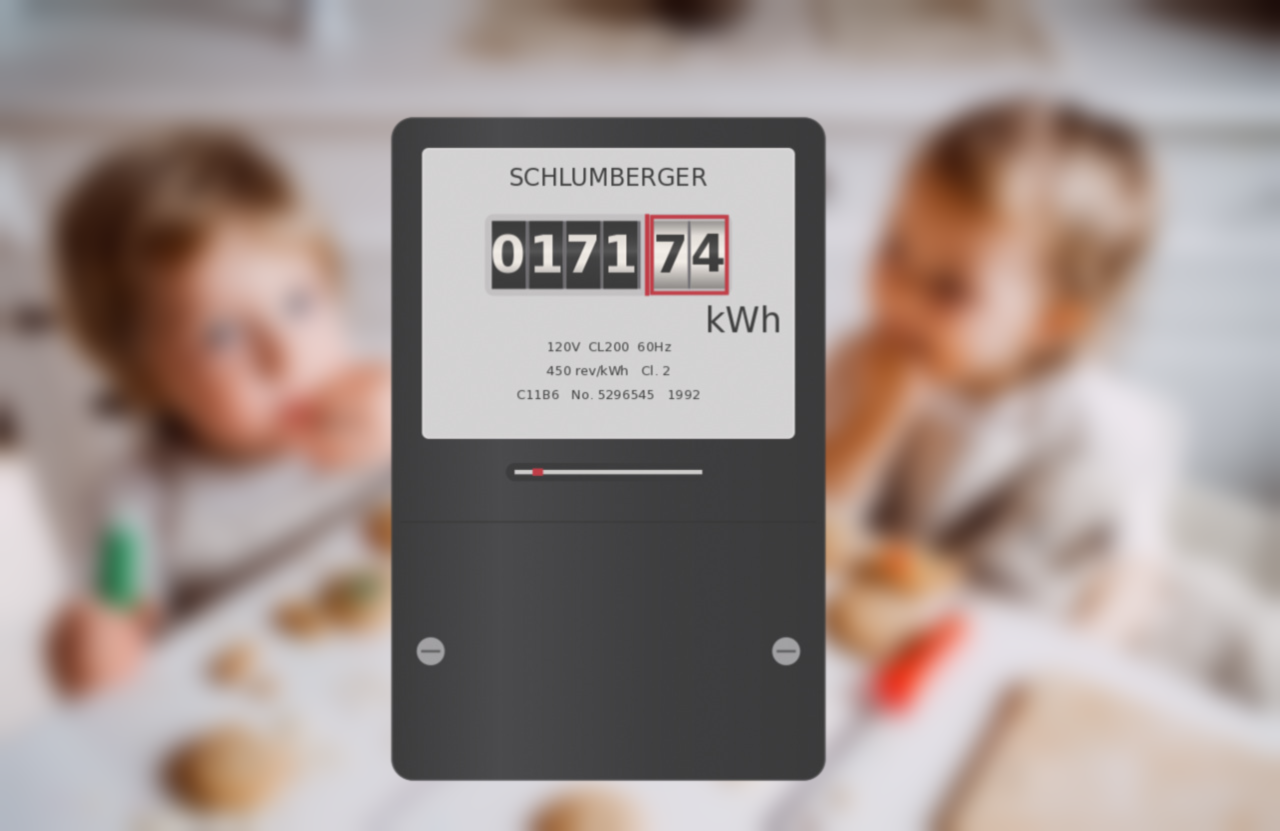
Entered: 171.74 kWh
